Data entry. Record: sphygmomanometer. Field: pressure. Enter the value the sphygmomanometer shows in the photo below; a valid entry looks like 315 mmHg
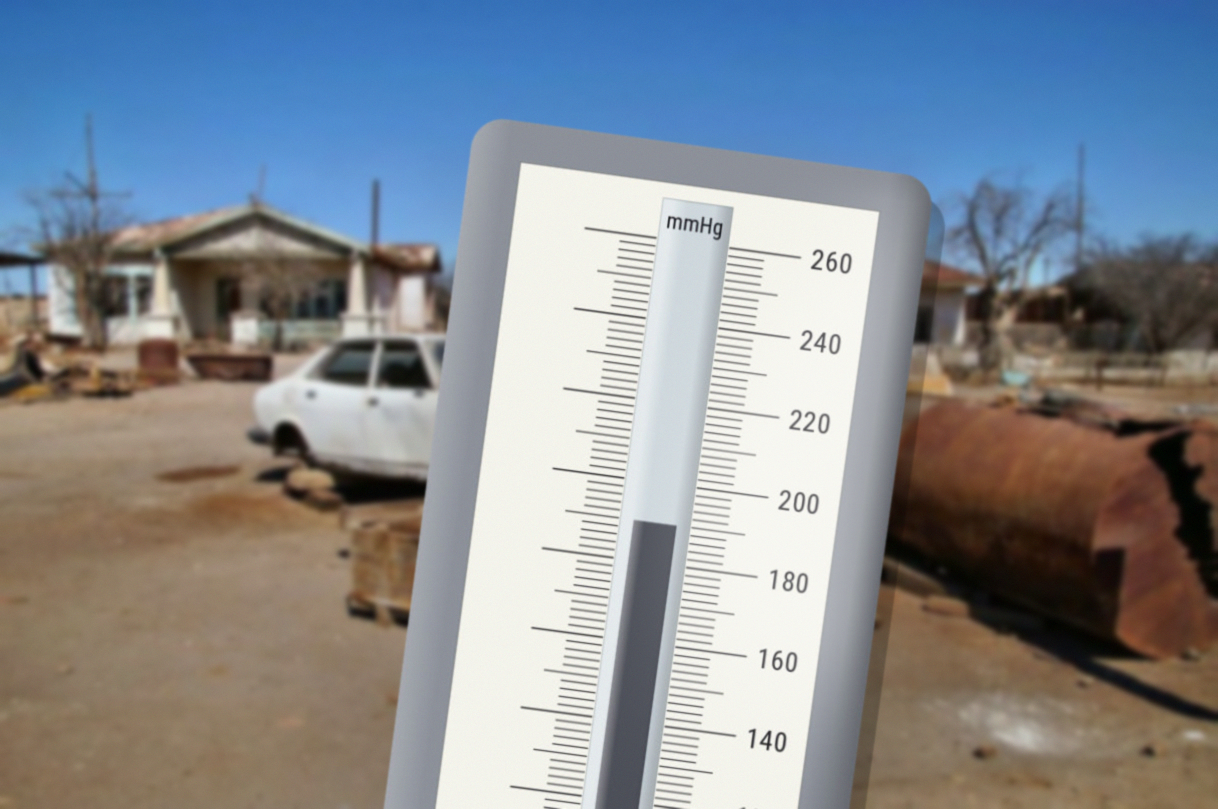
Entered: 190 mmHg
